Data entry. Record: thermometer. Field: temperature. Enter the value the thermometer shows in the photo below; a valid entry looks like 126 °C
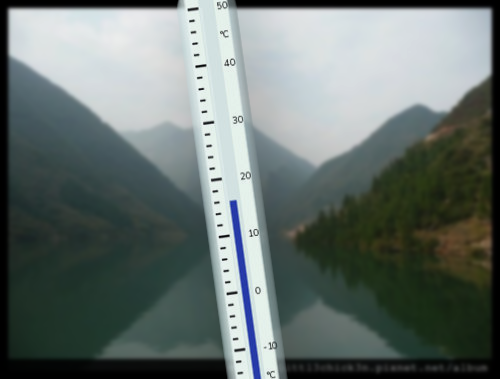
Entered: 16 °C
